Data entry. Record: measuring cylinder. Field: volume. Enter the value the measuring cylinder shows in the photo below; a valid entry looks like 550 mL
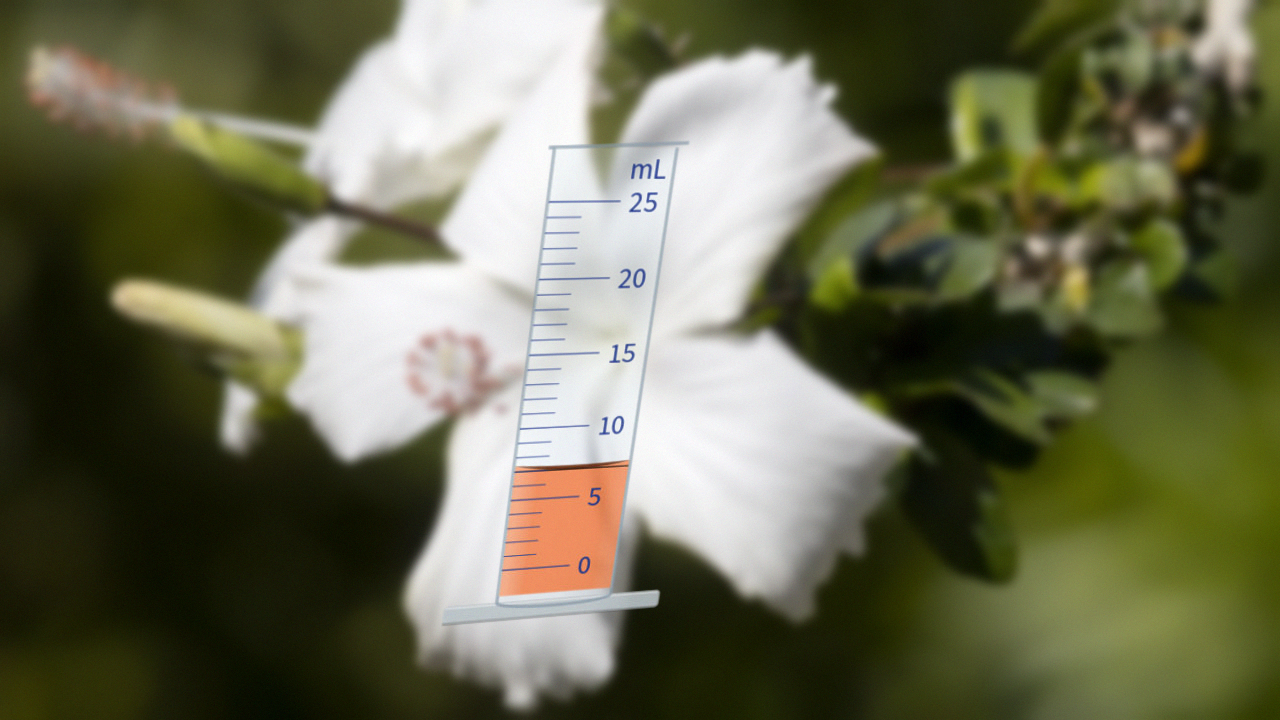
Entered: 7 mL
